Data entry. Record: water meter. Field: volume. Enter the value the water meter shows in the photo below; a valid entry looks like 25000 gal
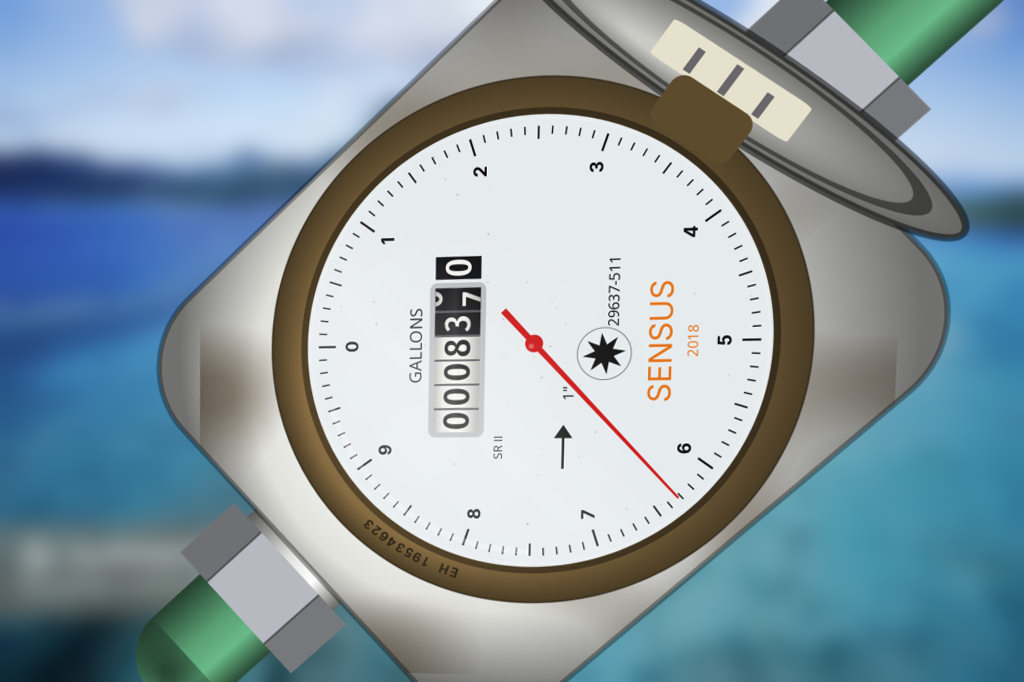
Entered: 8366.3 gal
